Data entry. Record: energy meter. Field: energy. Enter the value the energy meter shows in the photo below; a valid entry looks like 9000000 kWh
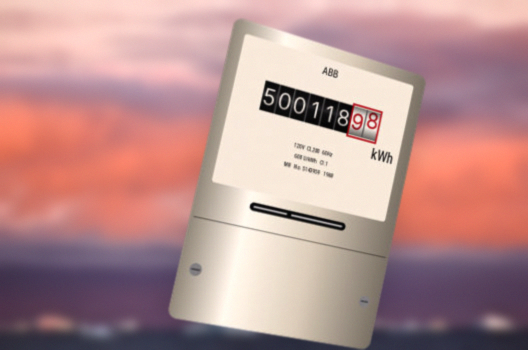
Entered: 500118.98 kWh
